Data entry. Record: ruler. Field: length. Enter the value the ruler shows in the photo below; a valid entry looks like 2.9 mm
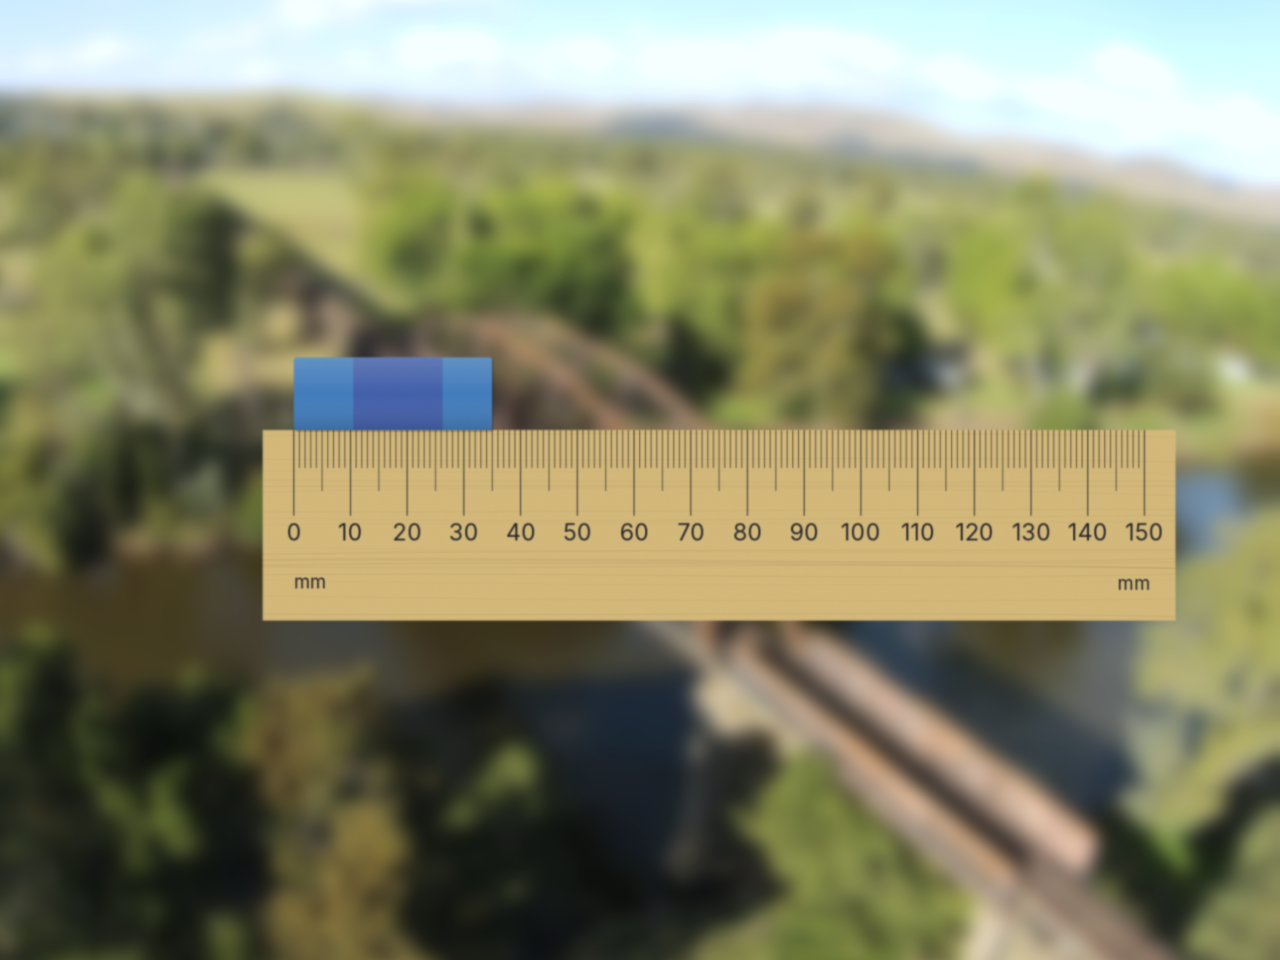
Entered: 35 mm
